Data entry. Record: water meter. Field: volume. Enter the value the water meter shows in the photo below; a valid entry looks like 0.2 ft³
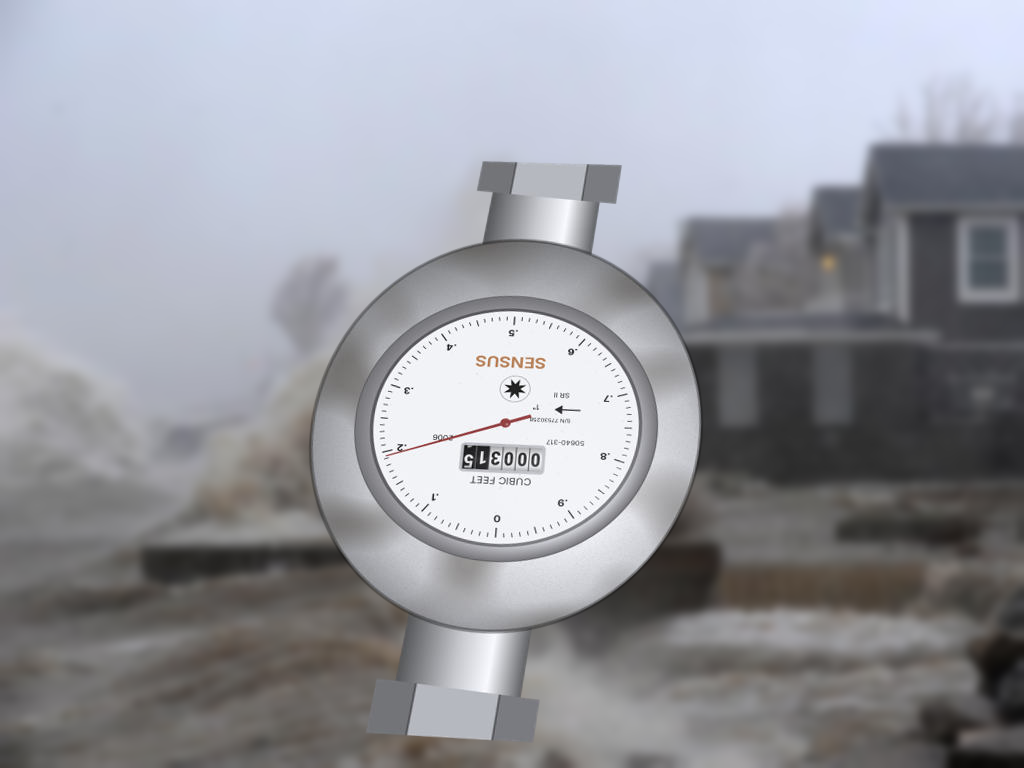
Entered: 315.19 ft³
